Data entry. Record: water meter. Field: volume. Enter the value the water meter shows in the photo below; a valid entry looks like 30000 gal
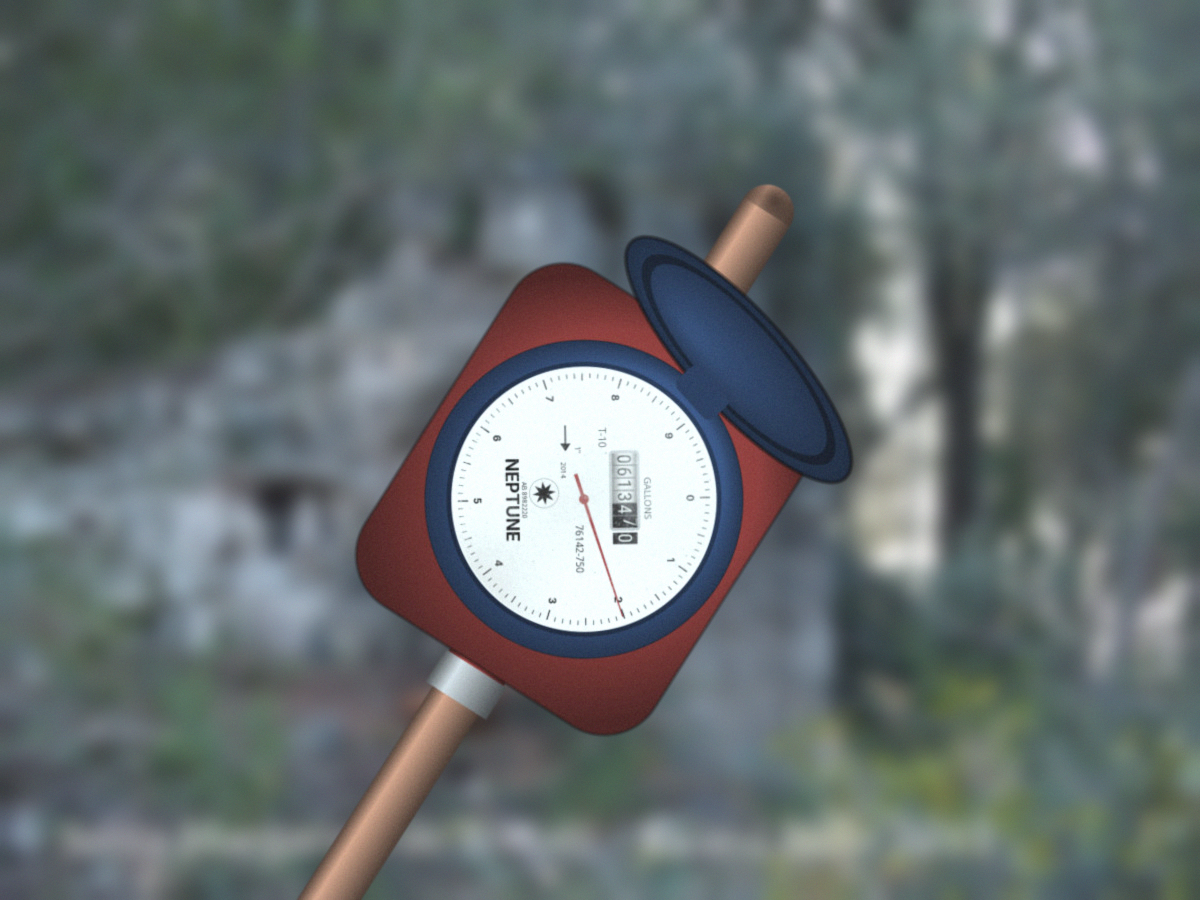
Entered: 613472.0 gal
